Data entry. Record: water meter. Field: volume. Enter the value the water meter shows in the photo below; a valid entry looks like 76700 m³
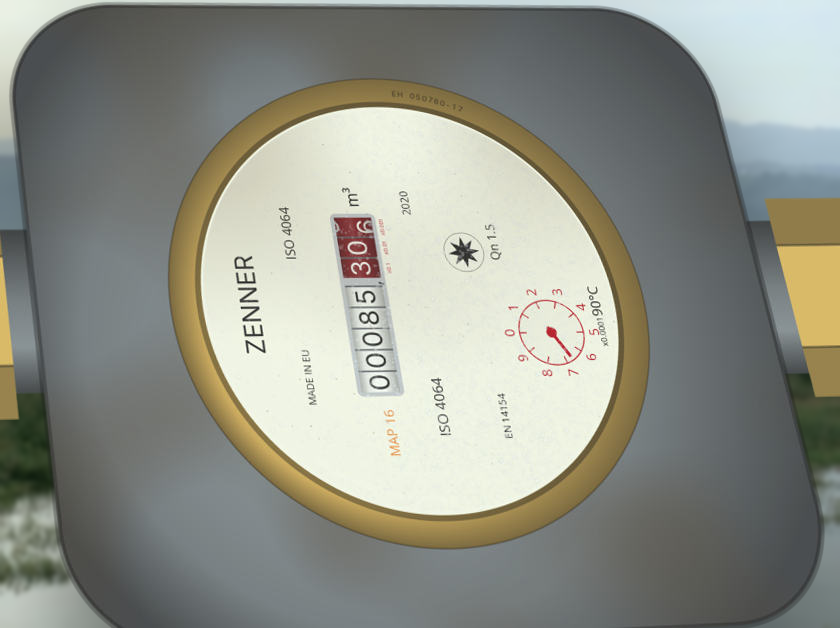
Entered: 85.3056 m³
